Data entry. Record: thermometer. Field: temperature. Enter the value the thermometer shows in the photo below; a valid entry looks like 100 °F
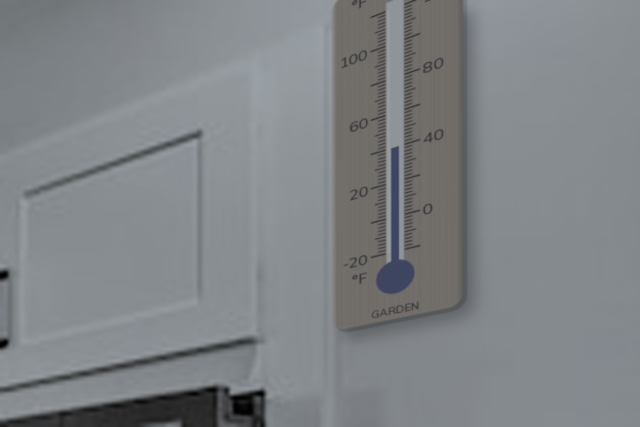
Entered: 40 °F
